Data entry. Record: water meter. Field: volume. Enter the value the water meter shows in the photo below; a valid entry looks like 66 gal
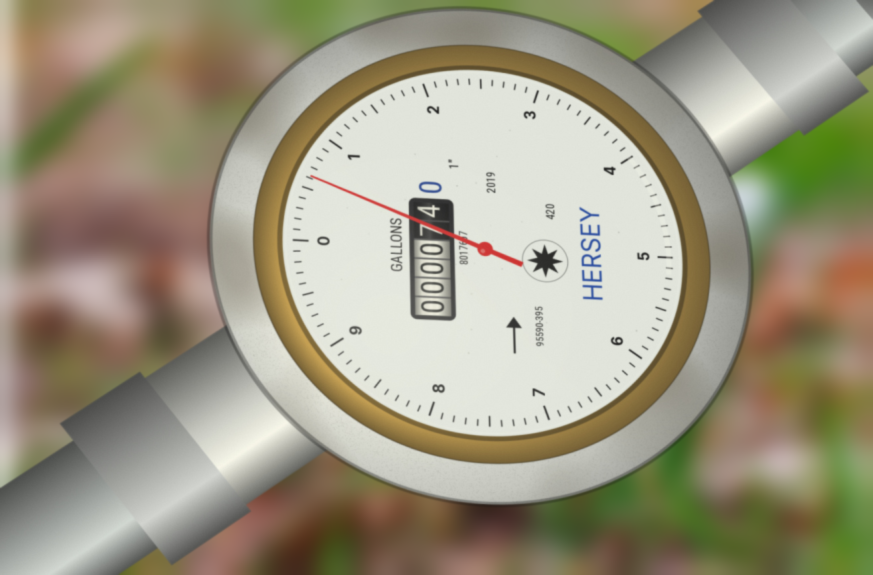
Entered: 740.6 gal
